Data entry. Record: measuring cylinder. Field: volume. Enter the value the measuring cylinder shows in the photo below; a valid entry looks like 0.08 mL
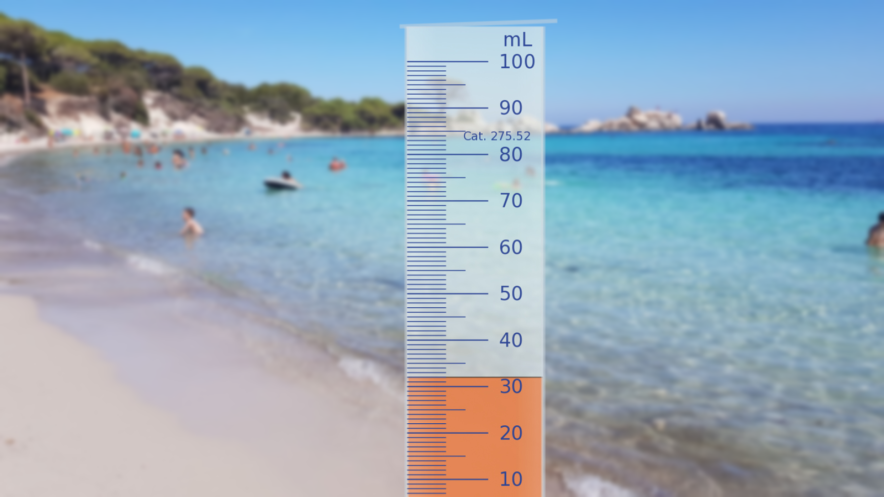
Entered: 32 mL
